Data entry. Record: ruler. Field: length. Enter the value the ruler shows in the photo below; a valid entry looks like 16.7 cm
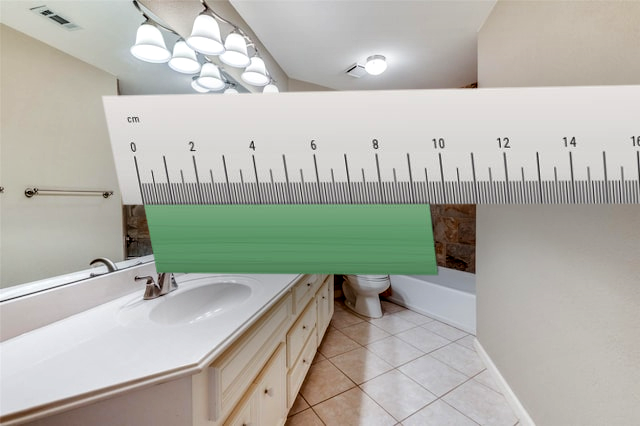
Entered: 9.5 cm
